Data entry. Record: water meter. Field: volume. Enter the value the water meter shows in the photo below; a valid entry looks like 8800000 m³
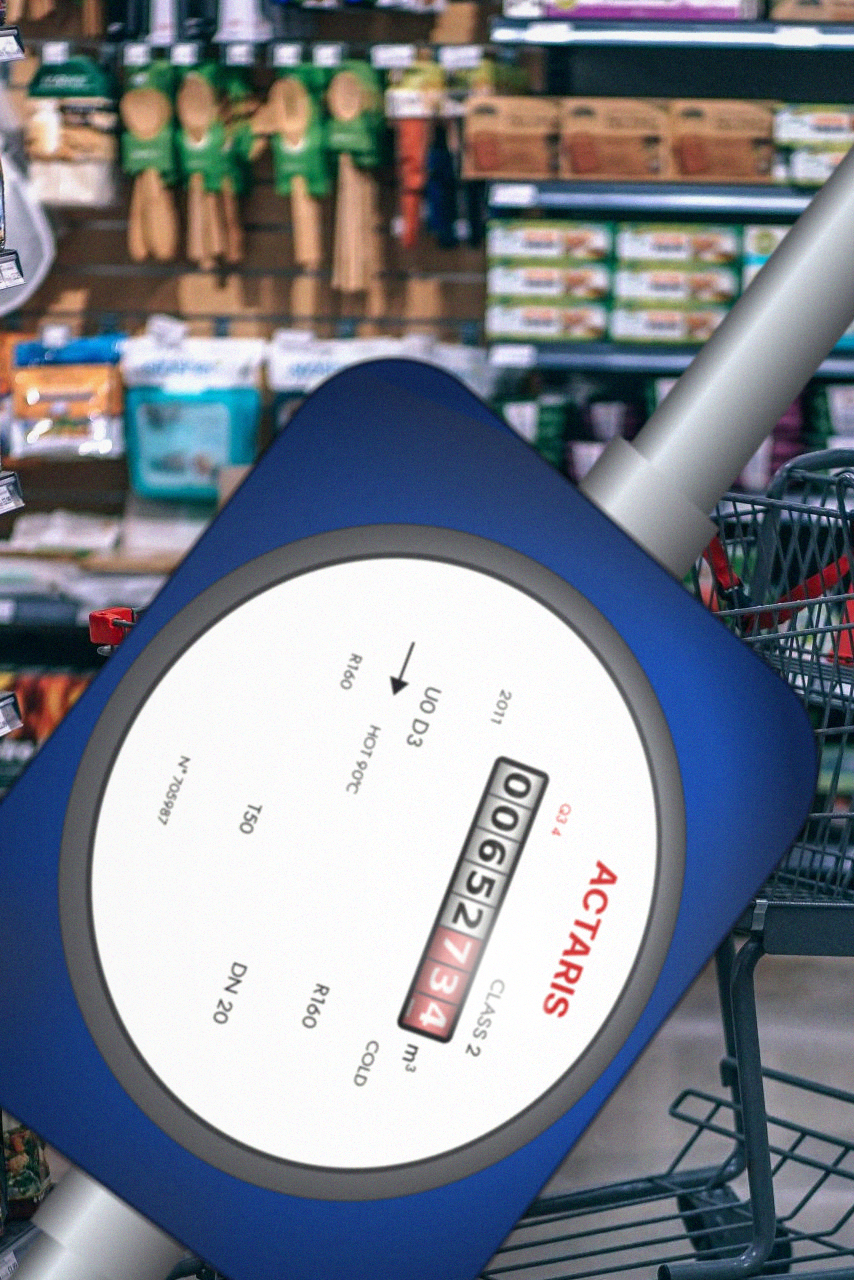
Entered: 652.734 m³
